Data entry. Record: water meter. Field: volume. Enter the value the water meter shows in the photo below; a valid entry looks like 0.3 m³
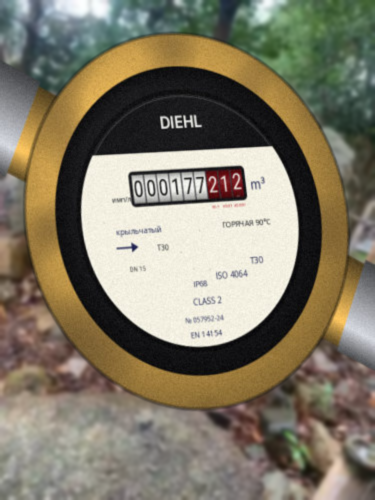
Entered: 177.212 m³
